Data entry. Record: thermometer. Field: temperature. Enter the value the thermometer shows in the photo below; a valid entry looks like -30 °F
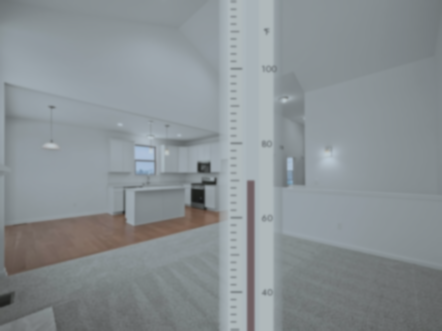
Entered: 70 °F
